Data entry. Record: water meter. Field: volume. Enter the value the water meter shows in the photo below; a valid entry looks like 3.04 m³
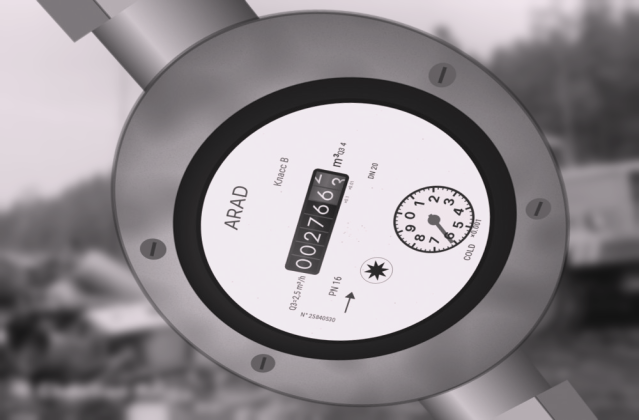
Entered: 276.626 m³
